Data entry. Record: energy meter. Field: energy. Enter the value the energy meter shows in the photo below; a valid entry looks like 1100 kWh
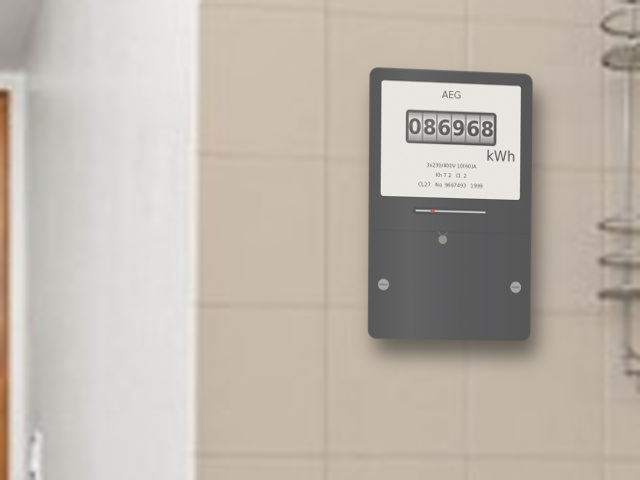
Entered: 86968 kWh
